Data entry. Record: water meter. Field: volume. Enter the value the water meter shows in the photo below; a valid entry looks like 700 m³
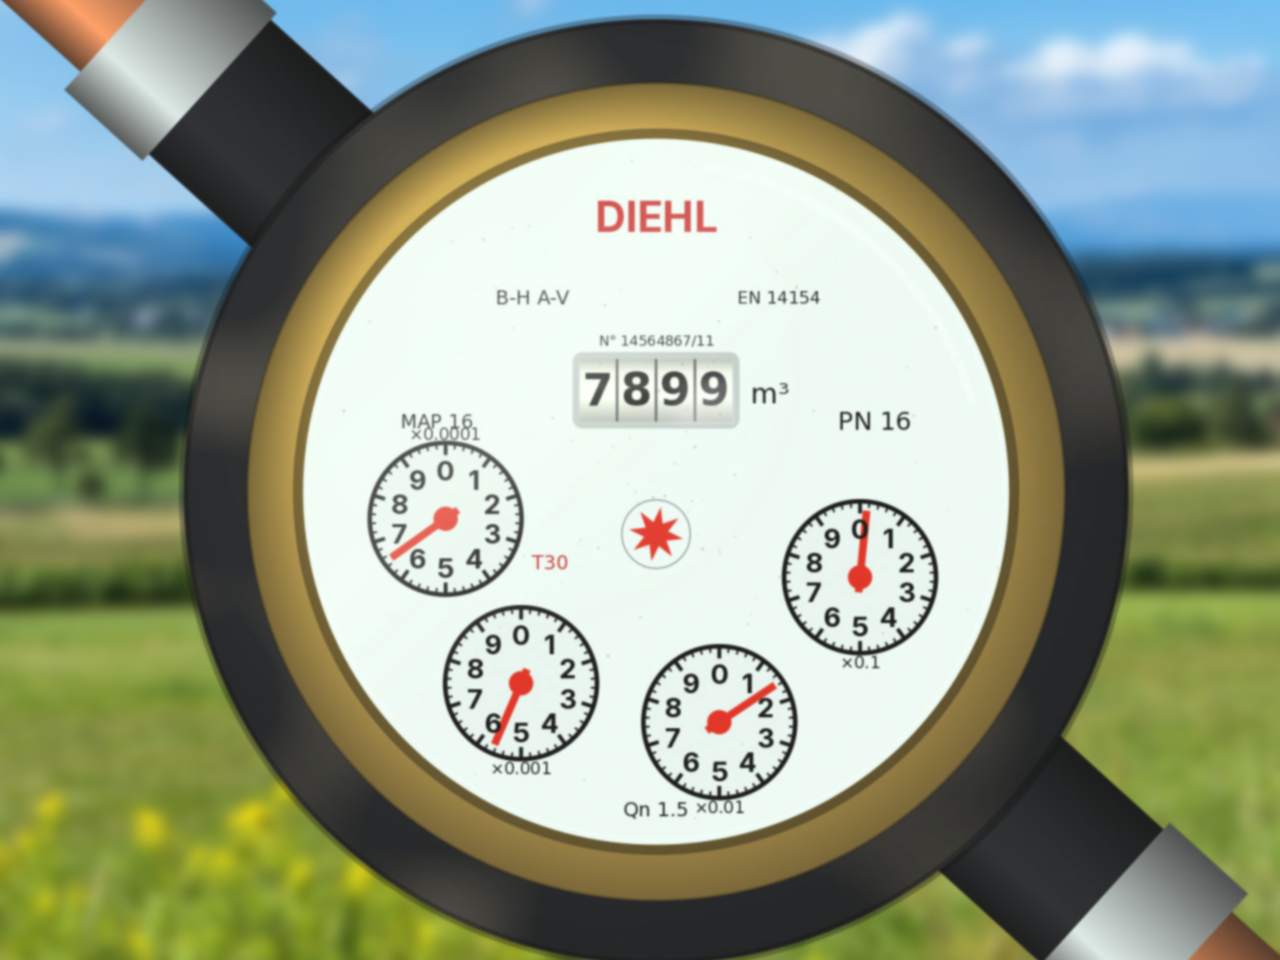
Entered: 7899.0156 m³
